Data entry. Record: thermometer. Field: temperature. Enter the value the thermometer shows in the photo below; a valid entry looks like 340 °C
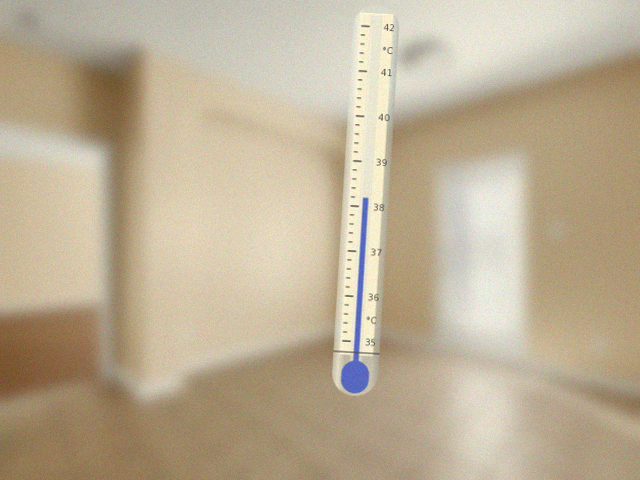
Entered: 38.2 °C
